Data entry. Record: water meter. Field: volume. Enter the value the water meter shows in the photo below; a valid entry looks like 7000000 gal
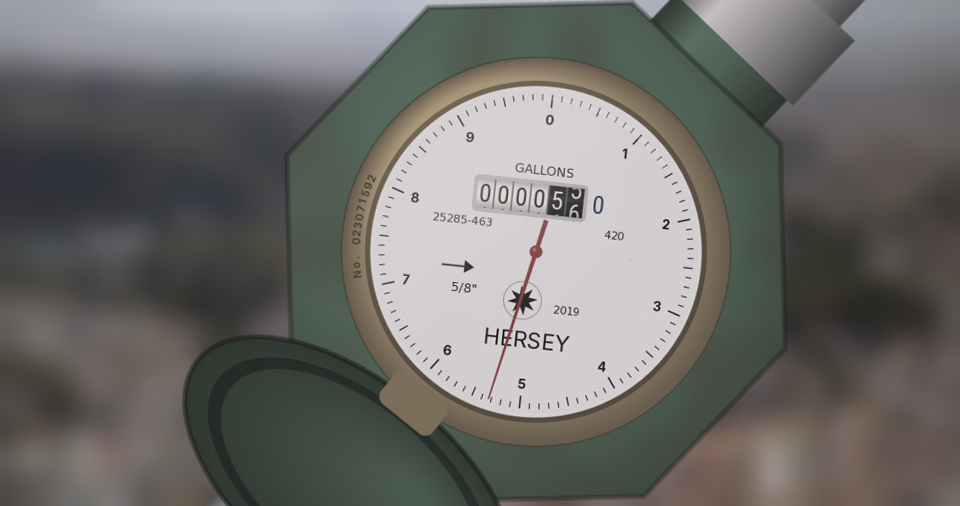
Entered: 555.3 gal
